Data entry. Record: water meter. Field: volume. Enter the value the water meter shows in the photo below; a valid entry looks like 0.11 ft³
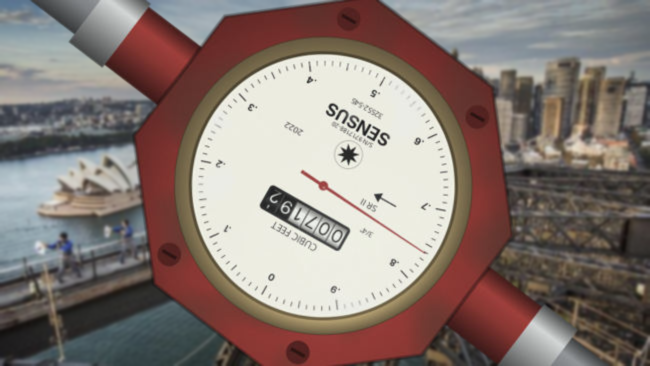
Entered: 7191.76 ft³
